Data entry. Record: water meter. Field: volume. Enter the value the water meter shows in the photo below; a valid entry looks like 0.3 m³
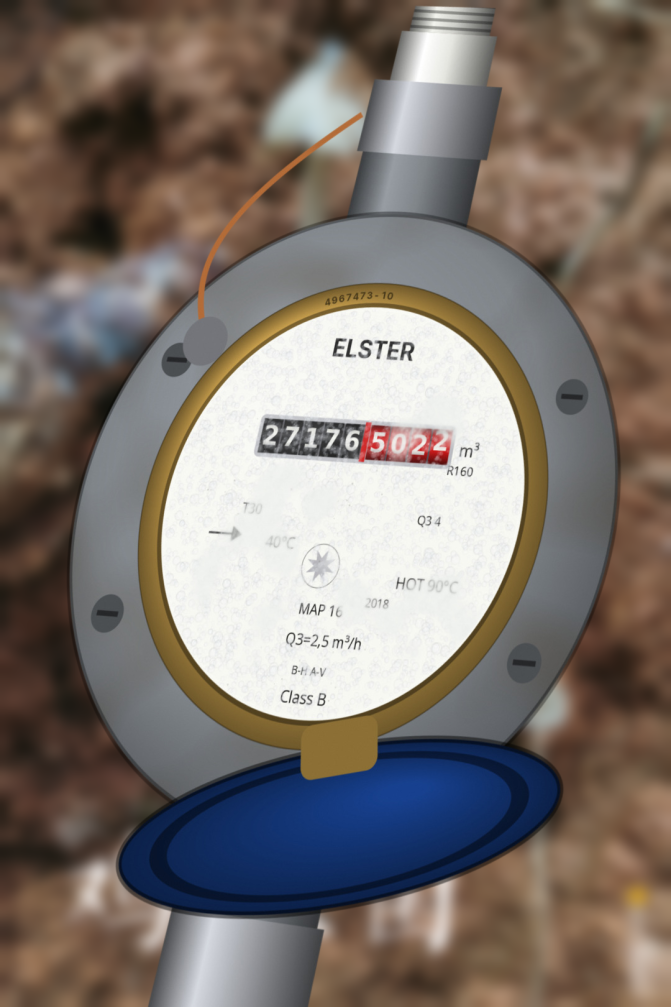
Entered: 27176.5022 m³
